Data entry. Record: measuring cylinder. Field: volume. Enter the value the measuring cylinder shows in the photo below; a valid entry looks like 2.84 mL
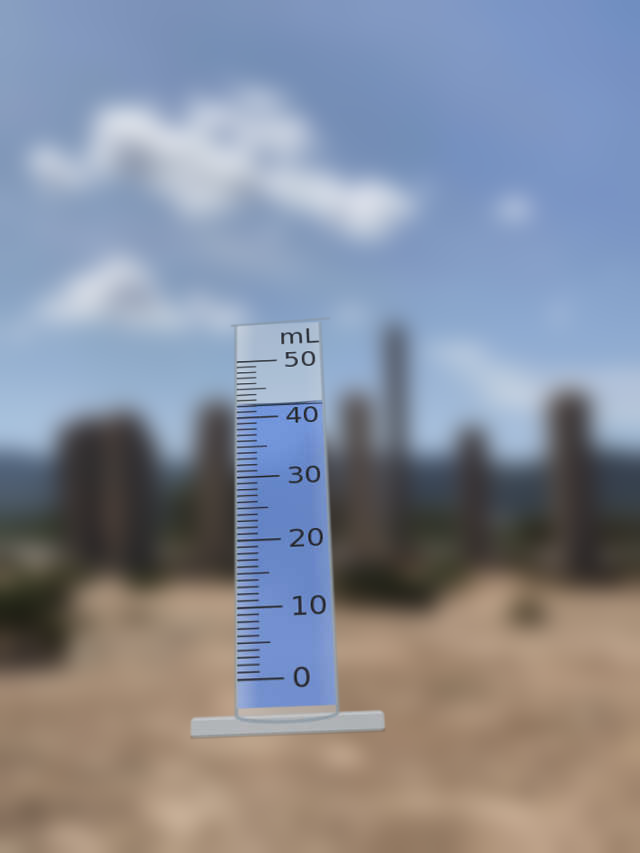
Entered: 42 mL
